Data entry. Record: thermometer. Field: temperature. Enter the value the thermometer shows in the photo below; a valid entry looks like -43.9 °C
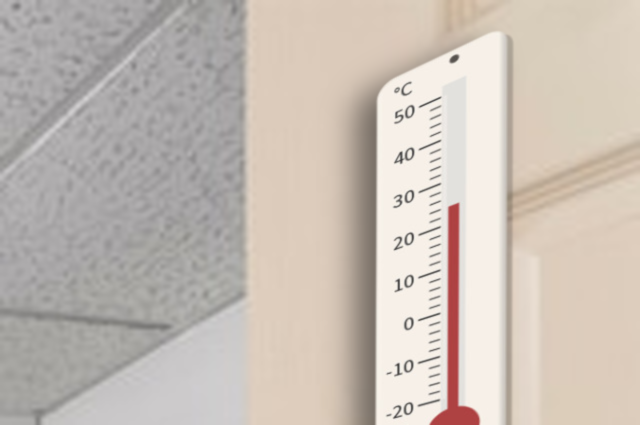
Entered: 24 °C
